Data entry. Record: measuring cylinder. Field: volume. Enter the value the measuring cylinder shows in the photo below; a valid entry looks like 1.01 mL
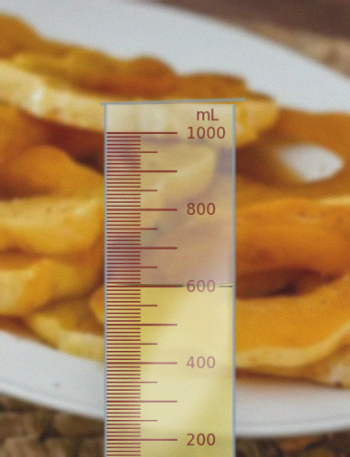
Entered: 600 mL
